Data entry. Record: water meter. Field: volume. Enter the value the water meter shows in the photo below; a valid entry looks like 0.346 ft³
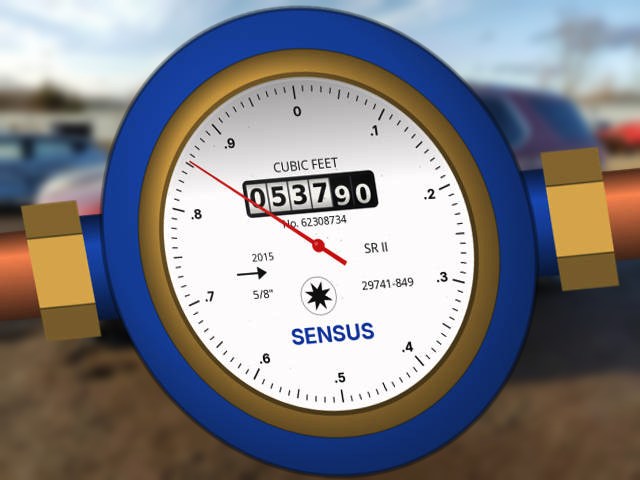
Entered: 53789.85 ft³
